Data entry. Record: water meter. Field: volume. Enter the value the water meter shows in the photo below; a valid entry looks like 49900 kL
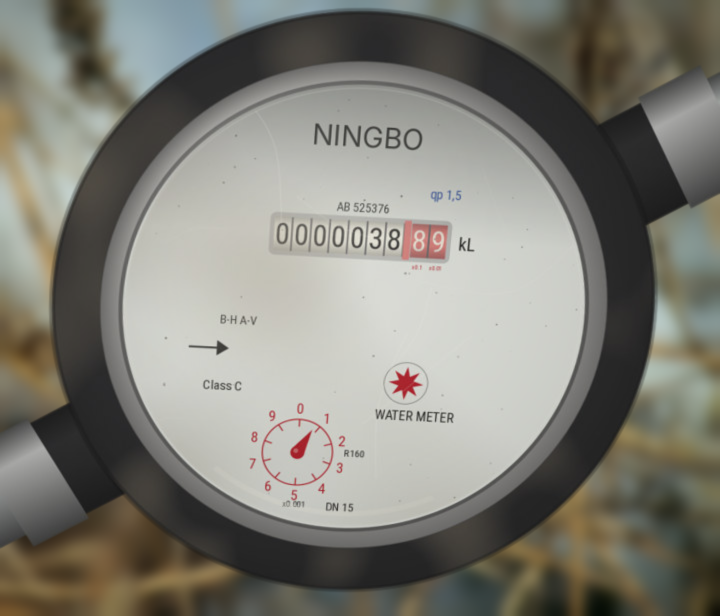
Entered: 38.890 kL
